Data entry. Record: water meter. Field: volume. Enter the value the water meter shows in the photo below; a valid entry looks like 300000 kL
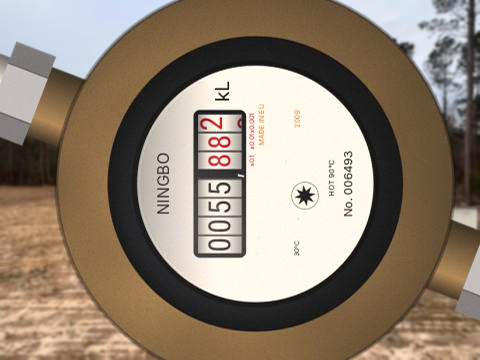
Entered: 55.882 kL
